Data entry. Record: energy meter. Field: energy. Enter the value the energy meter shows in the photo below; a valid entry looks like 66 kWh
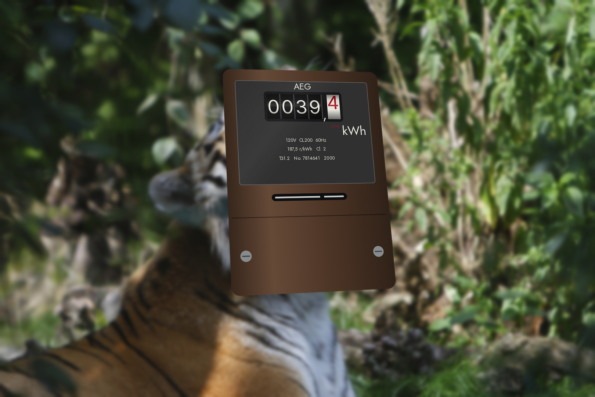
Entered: 39.4 kWh
